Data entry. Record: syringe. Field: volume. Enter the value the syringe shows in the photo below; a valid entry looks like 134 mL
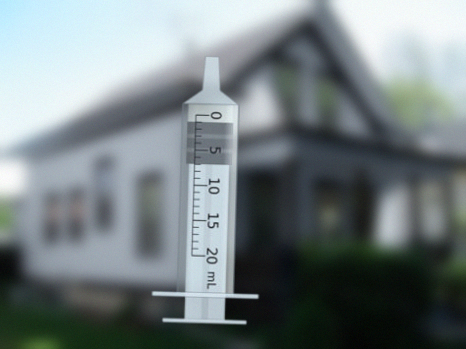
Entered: 1 mL
